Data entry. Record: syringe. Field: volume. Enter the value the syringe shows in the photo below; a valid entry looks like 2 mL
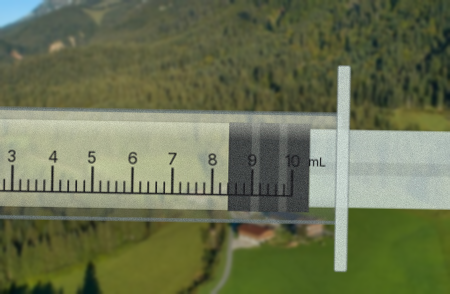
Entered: 8.4 mL
